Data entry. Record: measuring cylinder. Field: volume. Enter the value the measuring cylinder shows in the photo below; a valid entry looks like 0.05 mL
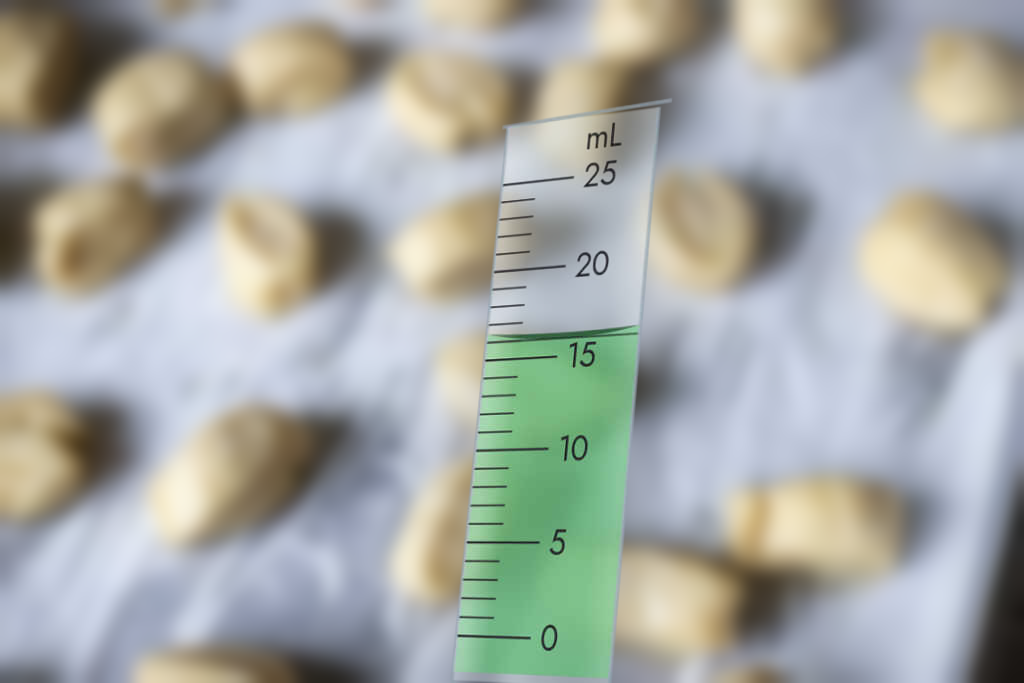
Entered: 16 mL
